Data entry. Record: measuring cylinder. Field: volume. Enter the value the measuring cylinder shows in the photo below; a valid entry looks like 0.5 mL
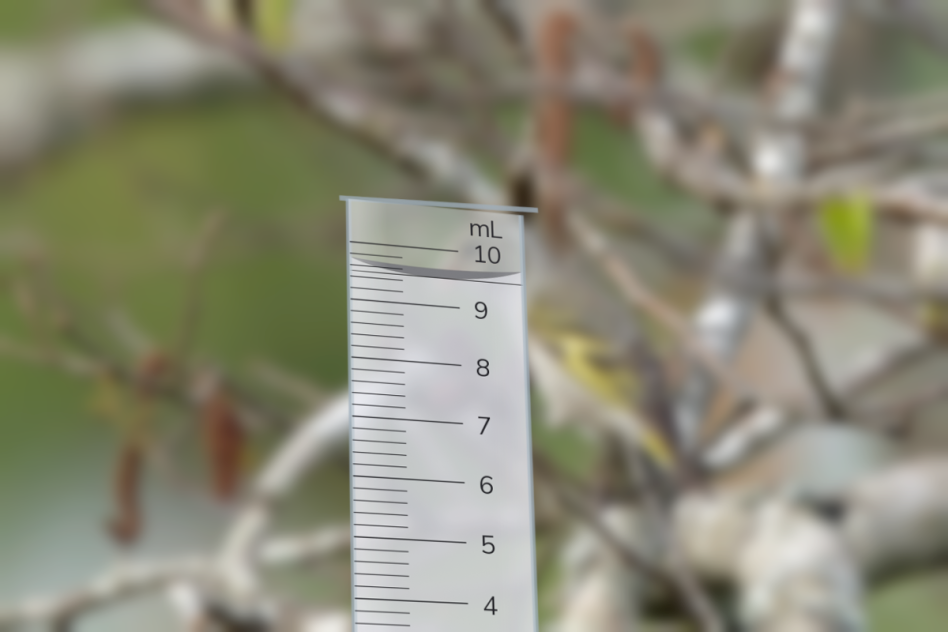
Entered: 9.5 mL
